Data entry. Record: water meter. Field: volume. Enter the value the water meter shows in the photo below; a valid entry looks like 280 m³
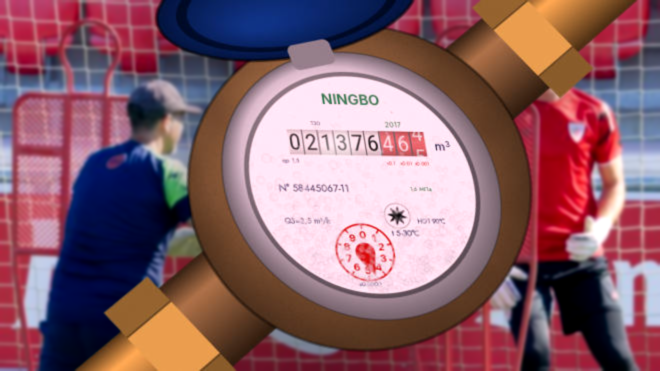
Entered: 21376.4644 m³
